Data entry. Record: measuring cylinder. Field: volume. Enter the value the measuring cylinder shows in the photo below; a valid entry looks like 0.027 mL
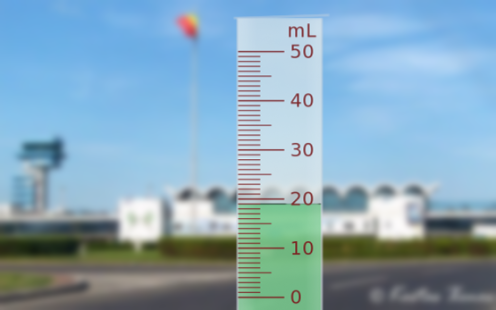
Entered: 19 mL
